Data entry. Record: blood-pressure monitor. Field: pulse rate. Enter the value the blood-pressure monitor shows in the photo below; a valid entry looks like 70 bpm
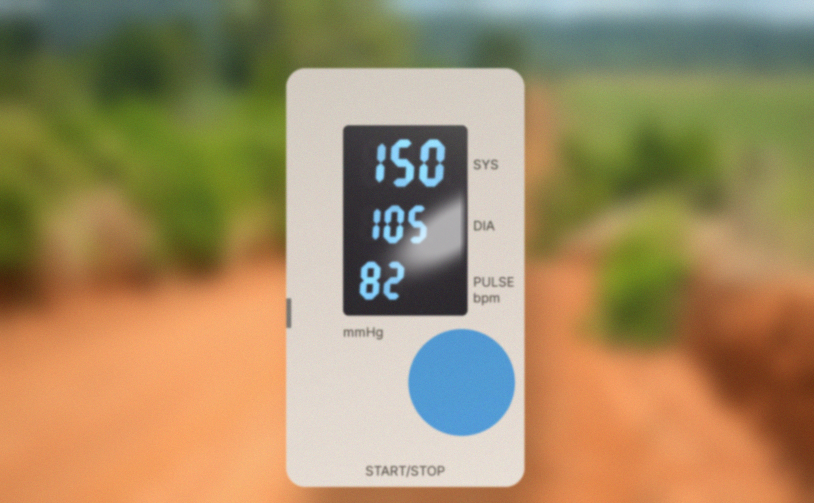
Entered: 82 bpm
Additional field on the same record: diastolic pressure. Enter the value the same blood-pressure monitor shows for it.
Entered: 105 mmHg
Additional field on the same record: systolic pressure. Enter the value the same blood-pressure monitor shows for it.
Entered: 150 mmHg
